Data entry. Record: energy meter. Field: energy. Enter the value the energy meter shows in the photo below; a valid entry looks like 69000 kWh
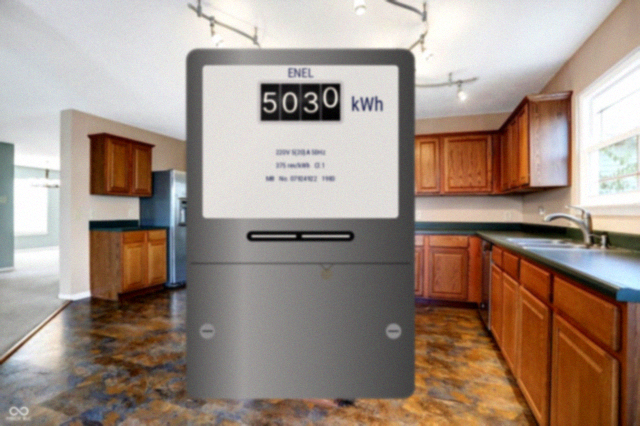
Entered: 5030 kWh
